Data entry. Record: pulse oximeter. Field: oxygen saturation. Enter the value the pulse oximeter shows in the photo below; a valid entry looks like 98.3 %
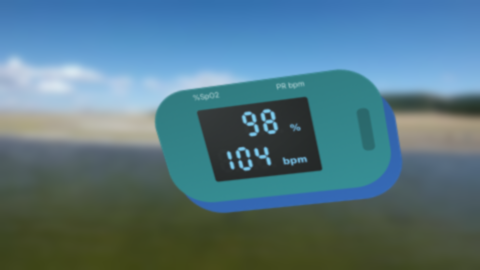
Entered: 98 %
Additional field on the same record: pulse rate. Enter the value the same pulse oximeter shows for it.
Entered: 104 bpm
